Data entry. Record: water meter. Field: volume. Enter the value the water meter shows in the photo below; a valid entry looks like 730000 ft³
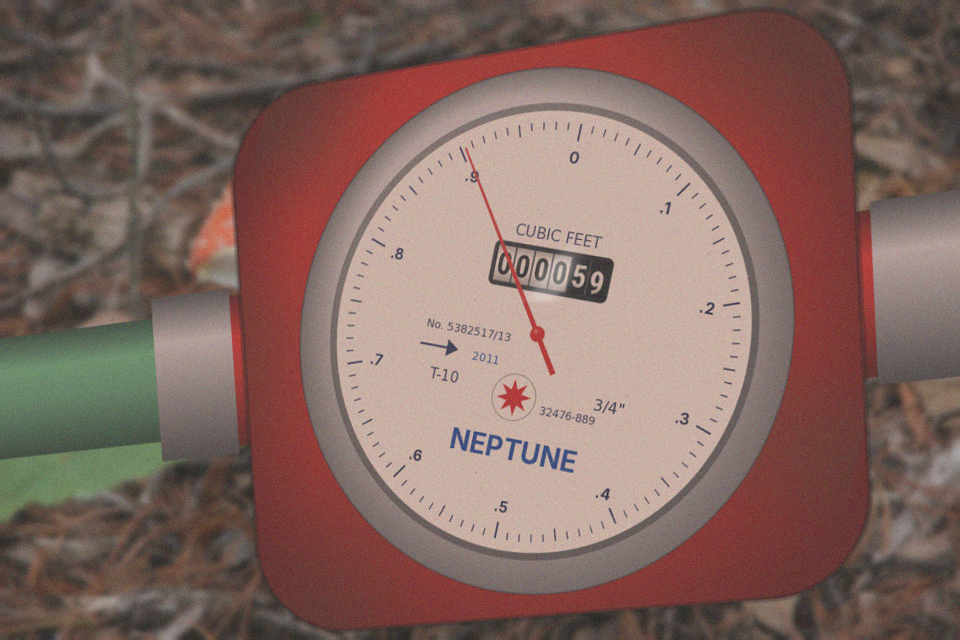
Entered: 58.90 ft³
